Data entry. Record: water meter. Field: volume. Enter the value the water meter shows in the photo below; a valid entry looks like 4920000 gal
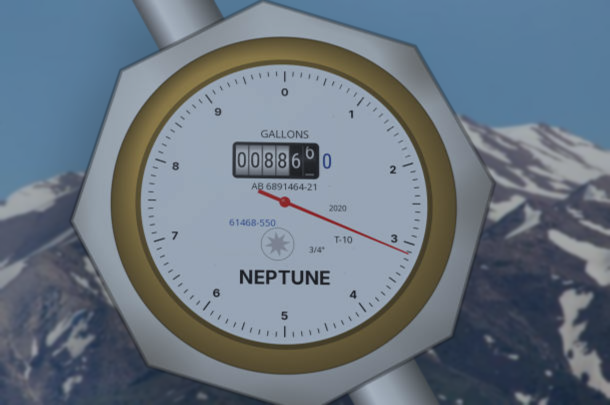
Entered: 88663.1 gal
